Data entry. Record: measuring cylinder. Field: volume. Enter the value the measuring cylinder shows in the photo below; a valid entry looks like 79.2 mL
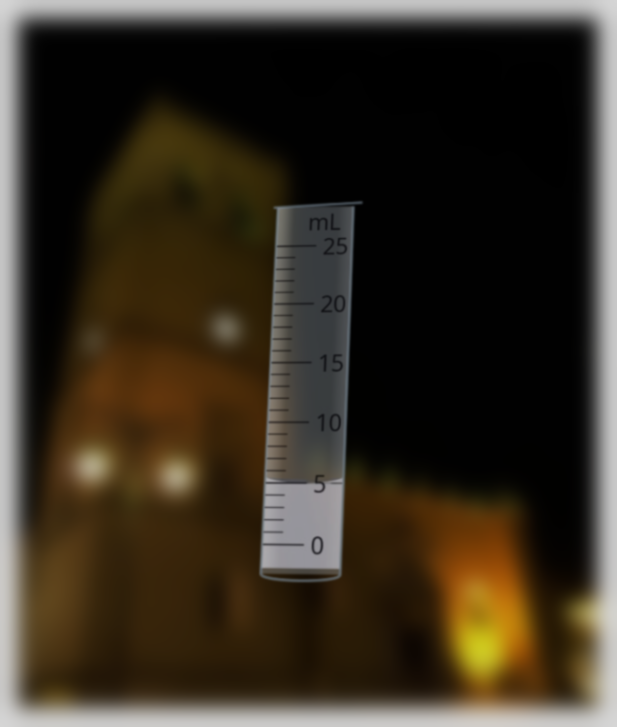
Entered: 5 mL
